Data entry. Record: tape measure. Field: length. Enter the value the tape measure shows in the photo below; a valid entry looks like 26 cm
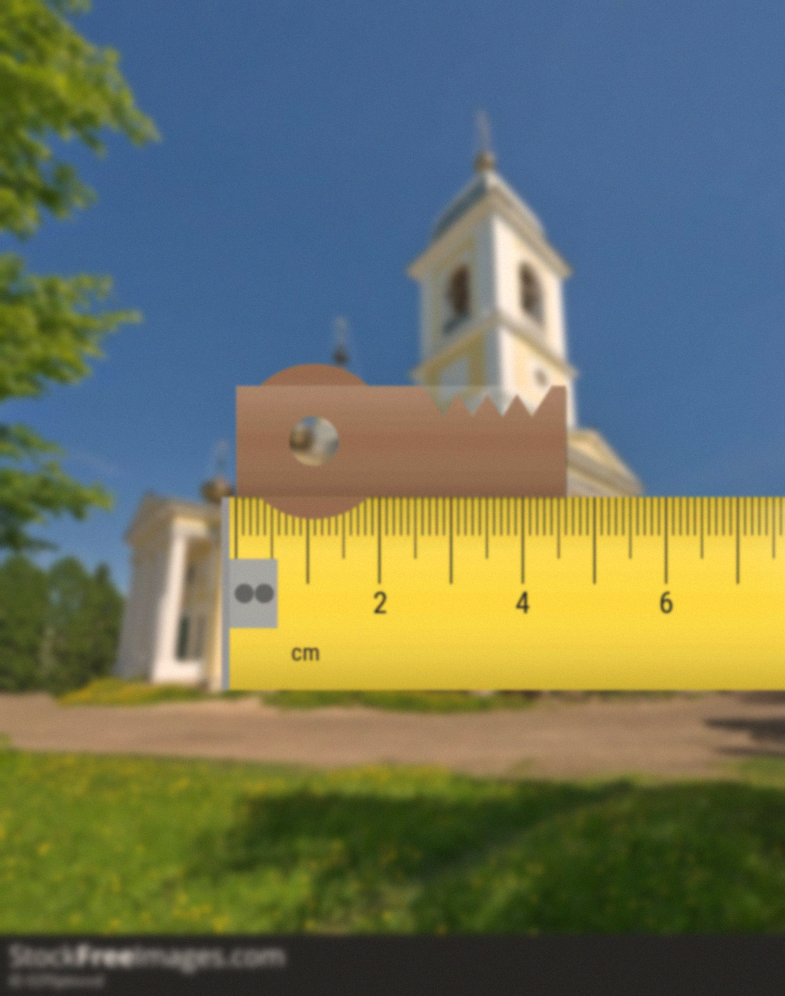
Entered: 4.6 cm
